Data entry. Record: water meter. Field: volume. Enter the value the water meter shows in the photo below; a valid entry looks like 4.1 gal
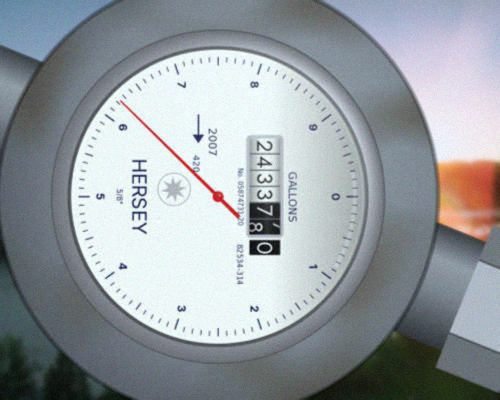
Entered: 2433776.2 gal
